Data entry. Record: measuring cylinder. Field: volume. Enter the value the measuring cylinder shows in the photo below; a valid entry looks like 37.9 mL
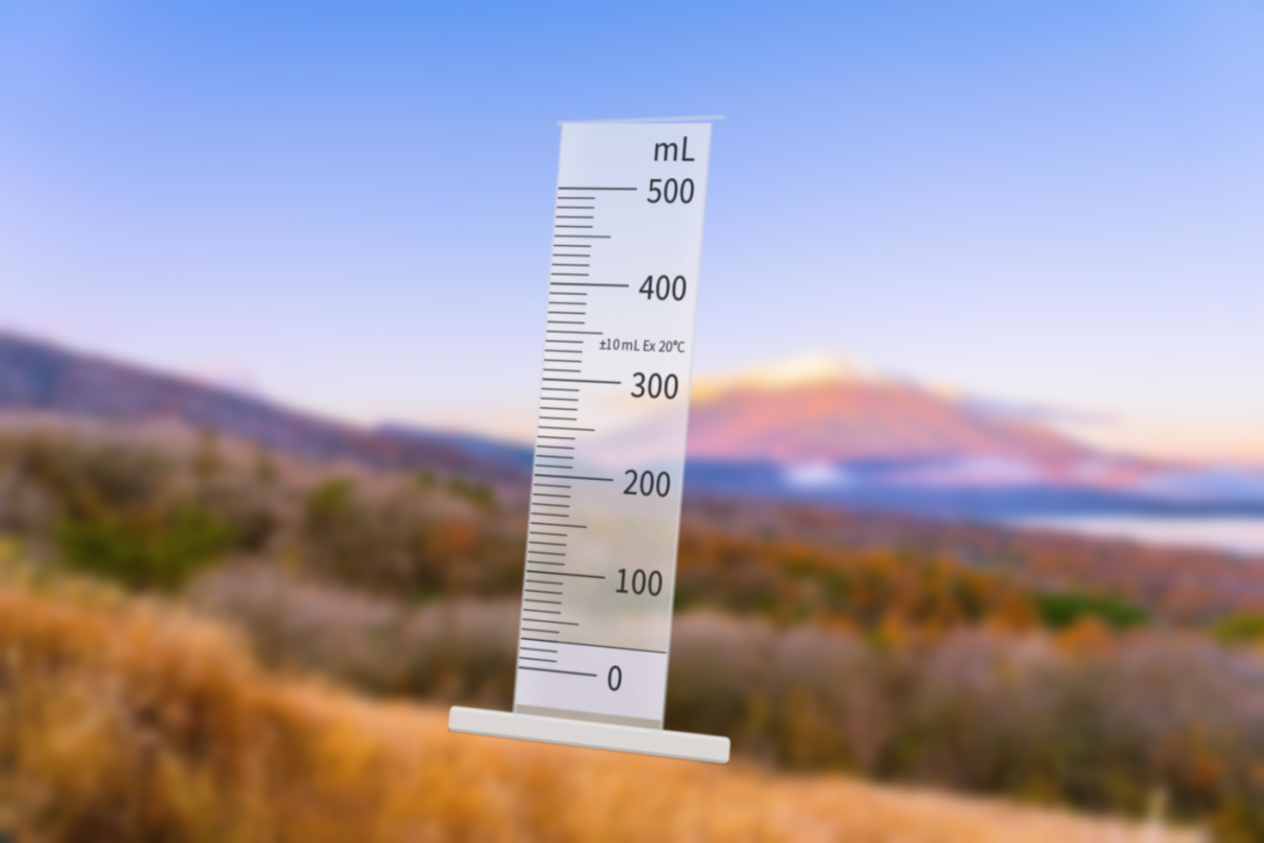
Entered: 30 mL
